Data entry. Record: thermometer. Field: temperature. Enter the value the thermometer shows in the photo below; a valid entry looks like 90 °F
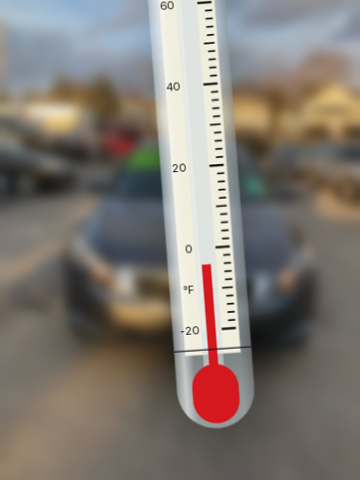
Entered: -4 °F
